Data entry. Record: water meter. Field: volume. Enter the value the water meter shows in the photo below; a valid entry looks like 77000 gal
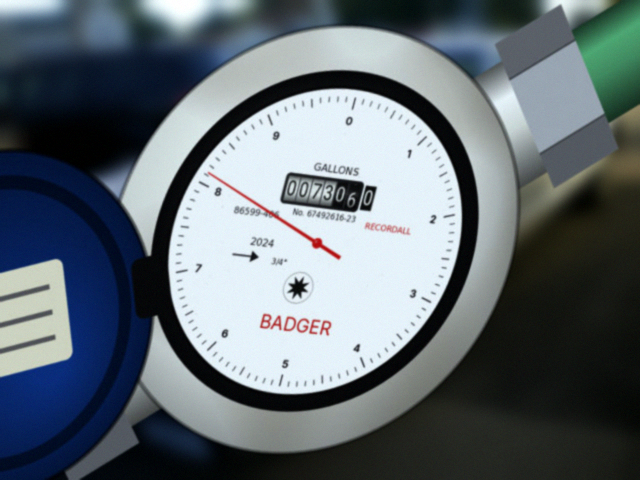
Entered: 73058.1 gal
